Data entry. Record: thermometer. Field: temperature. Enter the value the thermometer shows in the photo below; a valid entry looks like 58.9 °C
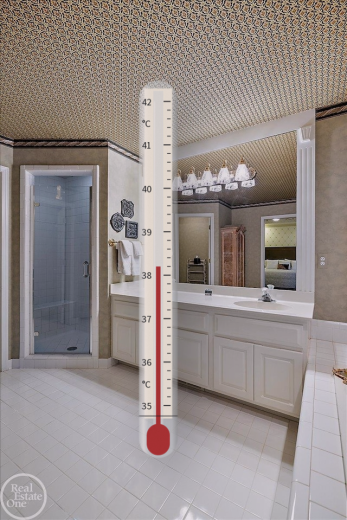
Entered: 38.2 °C
